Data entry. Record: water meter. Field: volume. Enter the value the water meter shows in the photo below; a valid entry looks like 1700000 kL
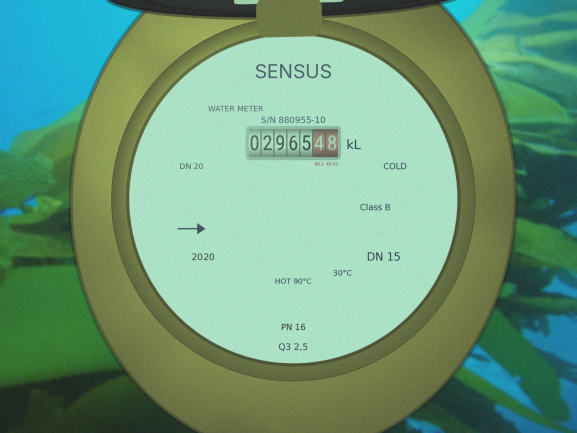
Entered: 2965.48 kL
